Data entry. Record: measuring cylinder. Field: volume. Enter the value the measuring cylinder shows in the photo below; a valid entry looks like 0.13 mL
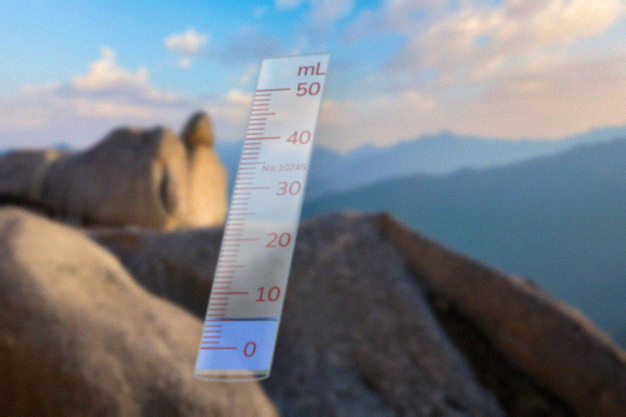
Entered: 5 mL
